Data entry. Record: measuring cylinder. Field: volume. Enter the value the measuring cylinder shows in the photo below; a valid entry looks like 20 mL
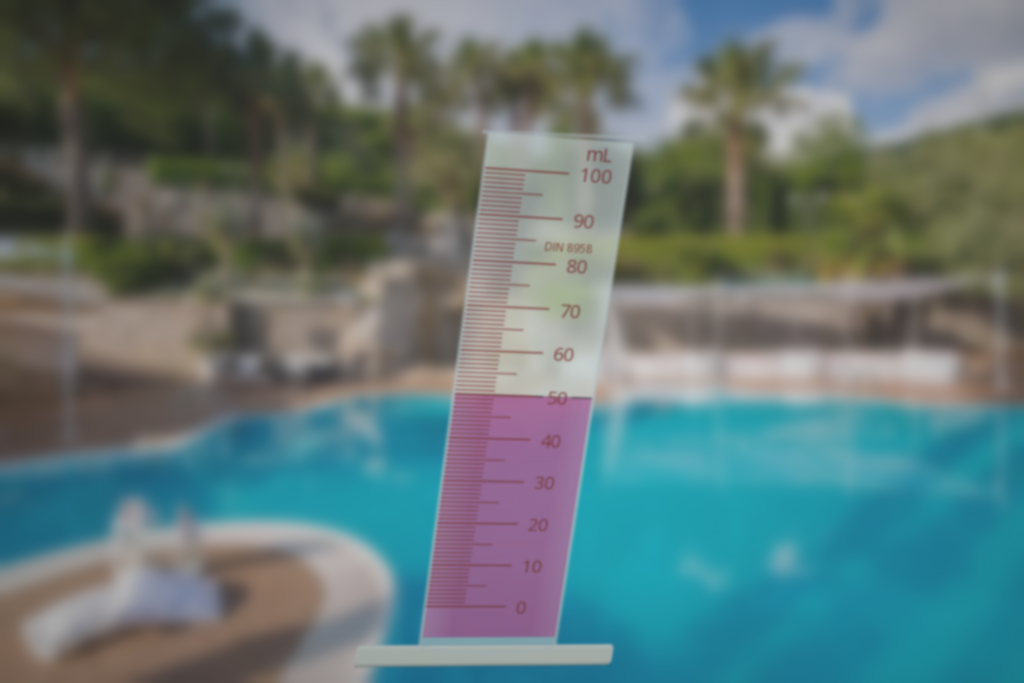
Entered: 50 mL
